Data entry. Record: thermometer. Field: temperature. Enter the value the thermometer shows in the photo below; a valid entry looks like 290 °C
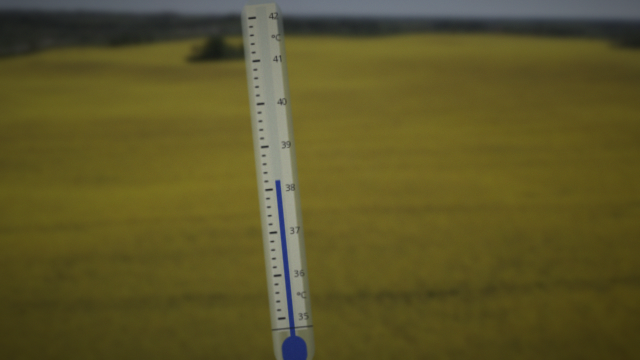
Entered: 38.2 °C
